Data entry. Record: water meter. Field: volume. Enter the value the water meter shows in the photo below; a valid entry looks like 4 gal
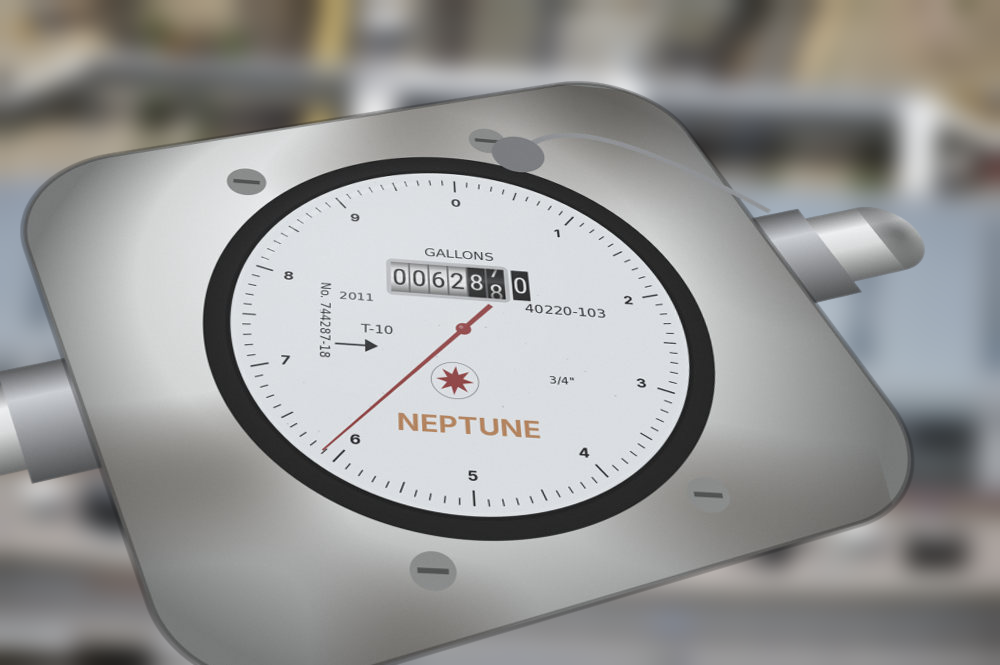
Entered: 62876.1 gal
